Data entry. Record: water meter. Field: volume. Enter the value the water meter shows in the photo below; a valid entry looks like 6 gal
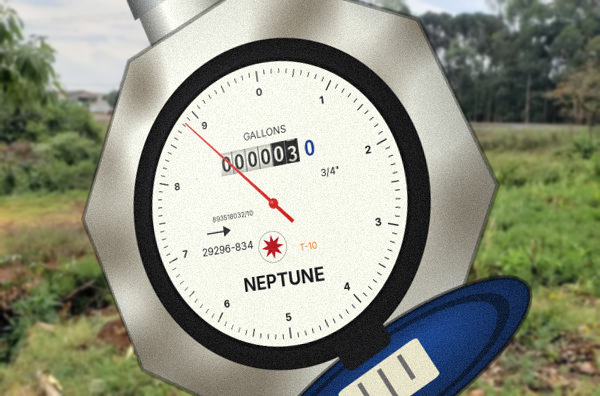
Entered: 28.8 gal
